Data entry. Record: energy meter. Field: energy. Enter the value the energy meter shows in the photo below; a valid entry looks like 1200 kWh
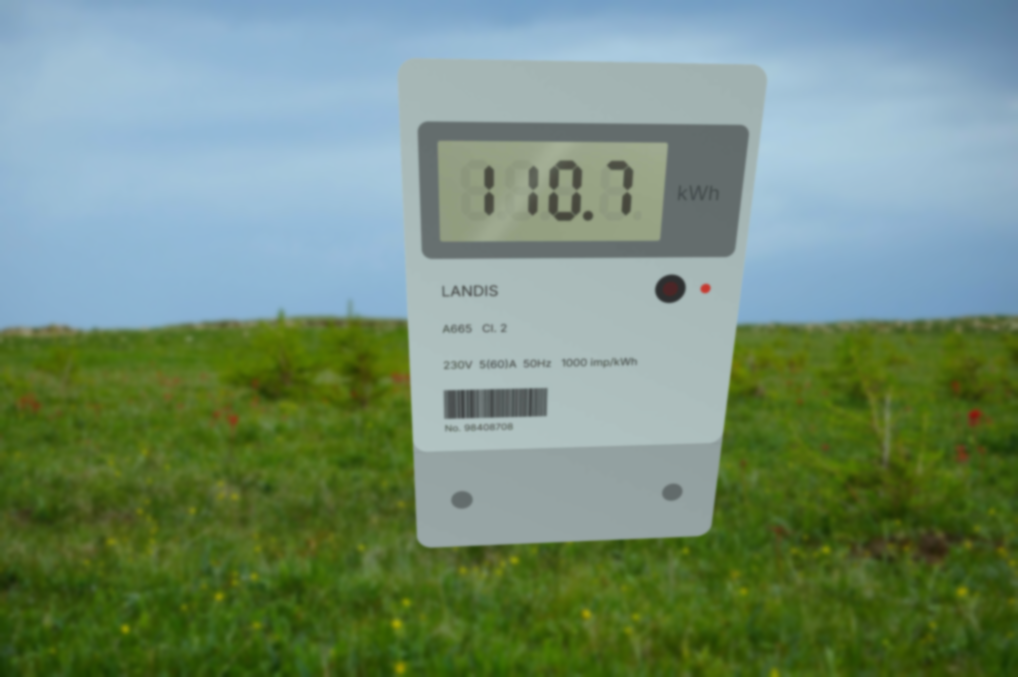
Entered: 110.7 kWh
